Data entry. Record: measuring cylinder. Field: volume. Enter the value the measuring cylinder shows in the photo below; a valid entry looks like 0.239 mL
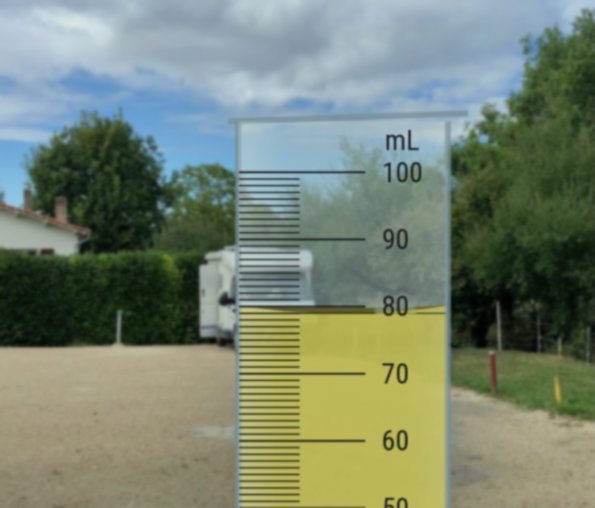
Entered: 79 mL
